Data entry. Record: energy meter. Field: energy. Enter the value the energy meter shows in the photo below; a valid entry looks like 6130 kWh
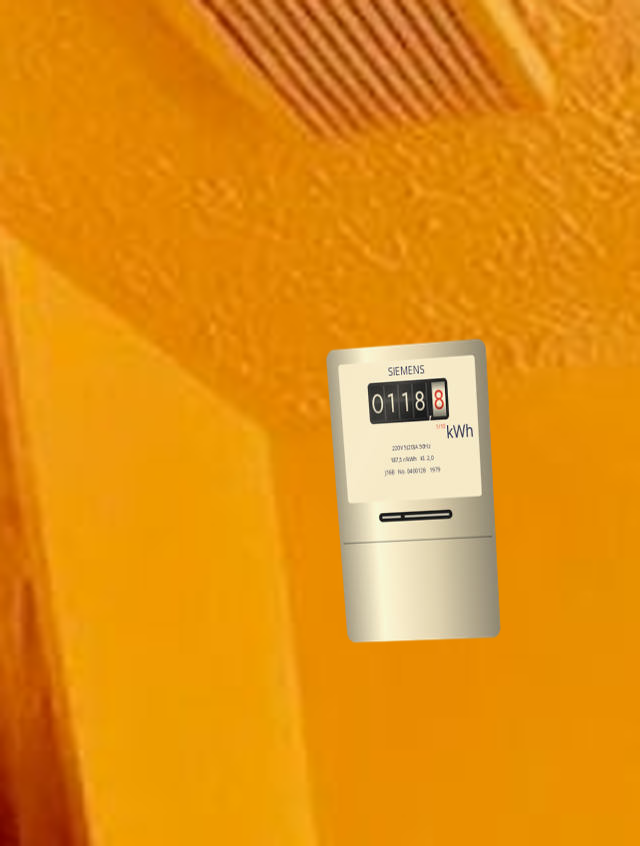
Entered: 118.8 kWh
